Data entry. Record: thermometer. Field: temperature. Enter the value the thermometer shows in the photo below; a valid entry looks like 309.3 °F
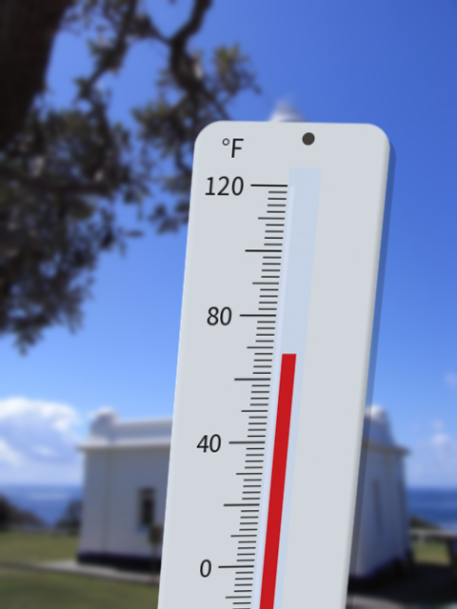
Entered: 68 °F
